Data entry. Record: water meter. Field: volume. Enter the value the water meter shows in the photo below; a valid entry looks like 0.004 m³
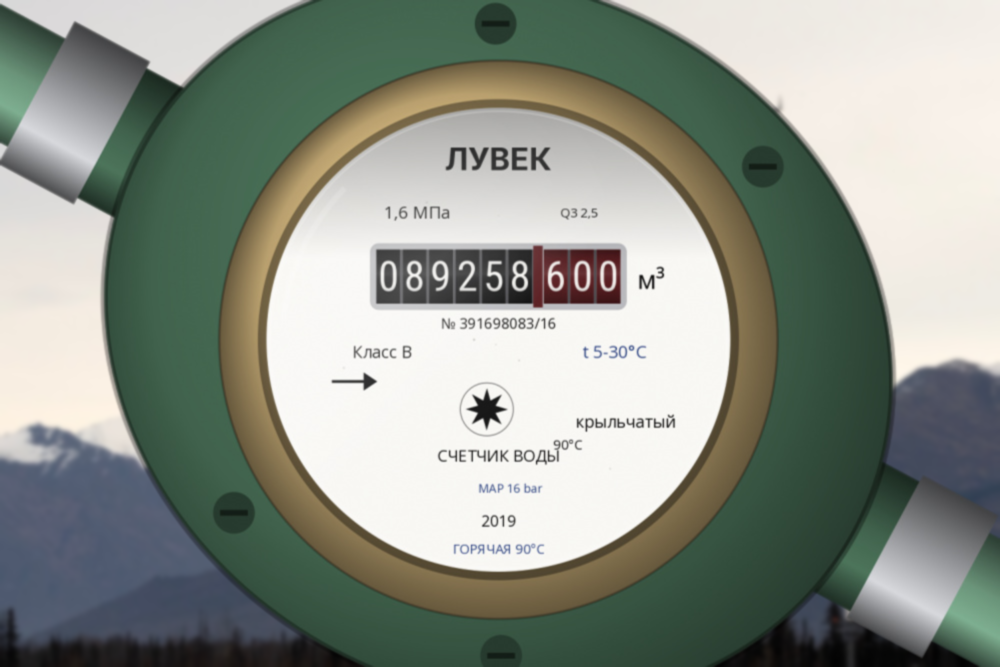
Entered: 89258.600 m³
